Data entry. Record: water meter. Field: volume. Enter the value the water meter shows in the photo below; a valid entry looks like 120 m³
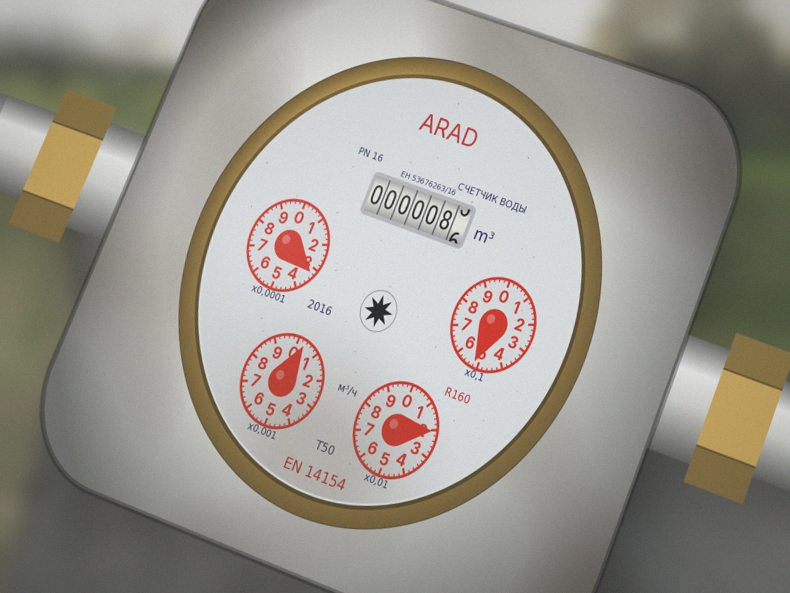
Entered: 85.5203 m³
